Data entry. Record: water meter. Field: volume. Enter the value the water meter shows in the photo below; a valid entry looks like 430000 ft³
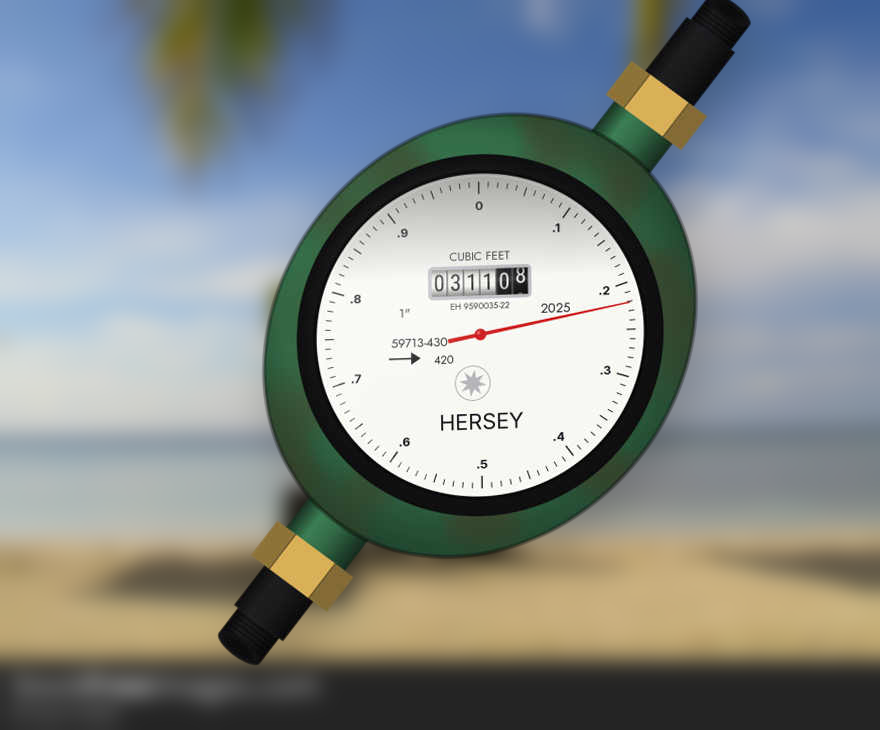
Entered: 31108.22 ft³
